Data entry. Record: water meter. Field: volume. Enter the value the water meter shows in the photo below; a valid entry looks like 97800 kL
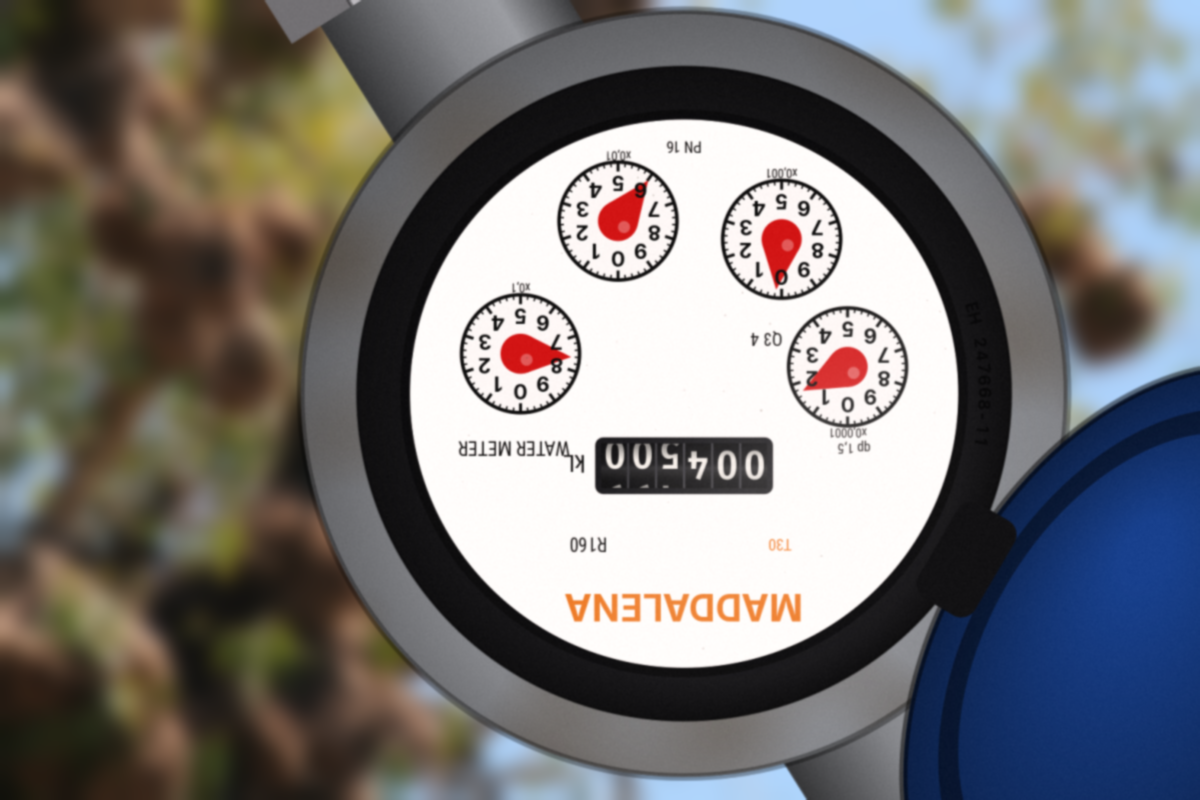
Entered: 4499.7601 kL
